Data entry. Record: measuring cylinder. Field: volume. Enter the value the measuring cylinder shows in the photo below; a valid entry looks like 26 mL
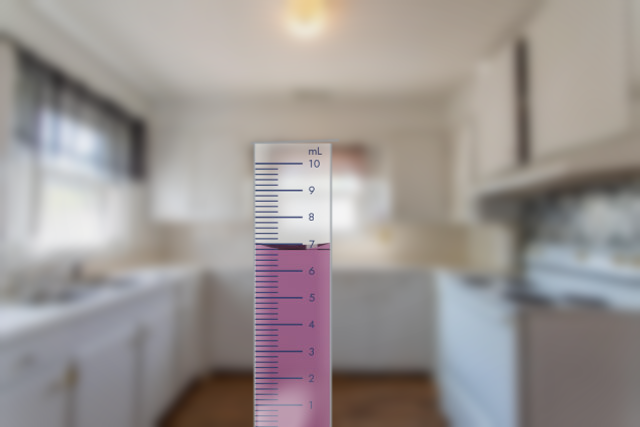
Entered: 6.8 mL
